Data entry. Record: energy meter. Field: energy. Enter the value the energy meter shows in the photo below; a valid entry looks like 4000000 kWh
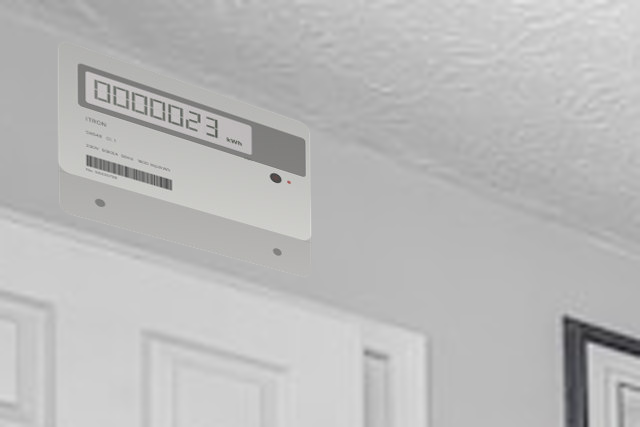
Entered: 23 kWh
